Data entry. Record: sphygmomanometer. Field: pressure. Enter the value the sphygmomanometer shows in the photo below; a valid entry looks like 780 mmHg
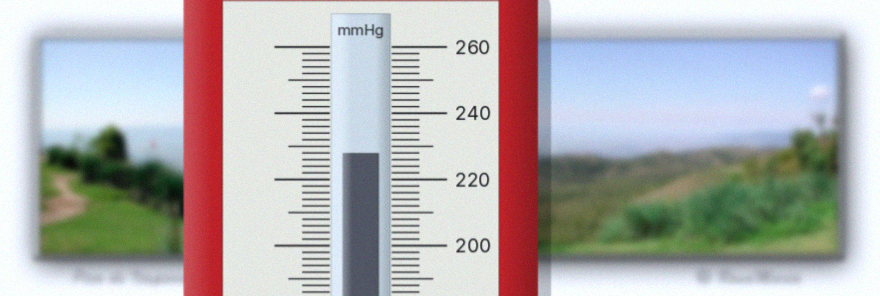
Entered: 228 mmHg
